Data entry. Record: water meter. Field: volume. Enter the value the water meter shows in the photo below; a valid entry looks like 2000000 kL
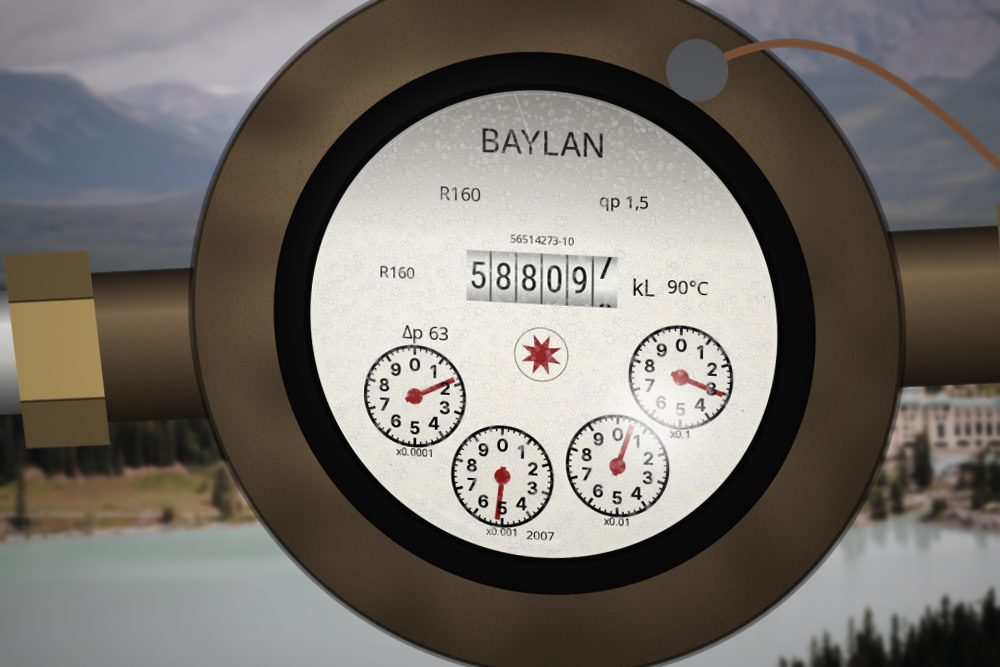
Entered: 588097.3051 kL
